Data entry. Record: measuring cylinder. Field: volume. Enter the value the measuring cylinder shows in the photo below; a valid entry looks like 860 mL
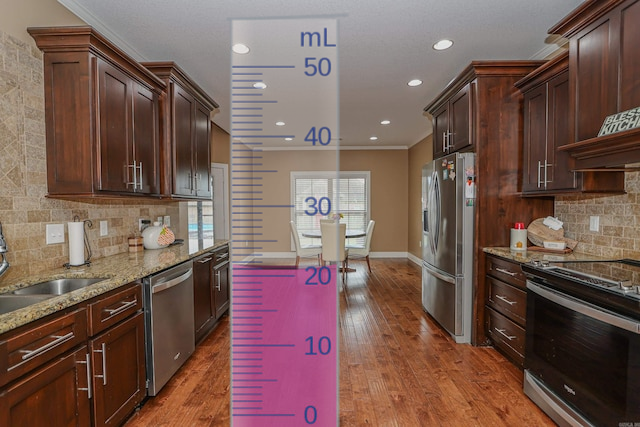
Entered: 21 mL
